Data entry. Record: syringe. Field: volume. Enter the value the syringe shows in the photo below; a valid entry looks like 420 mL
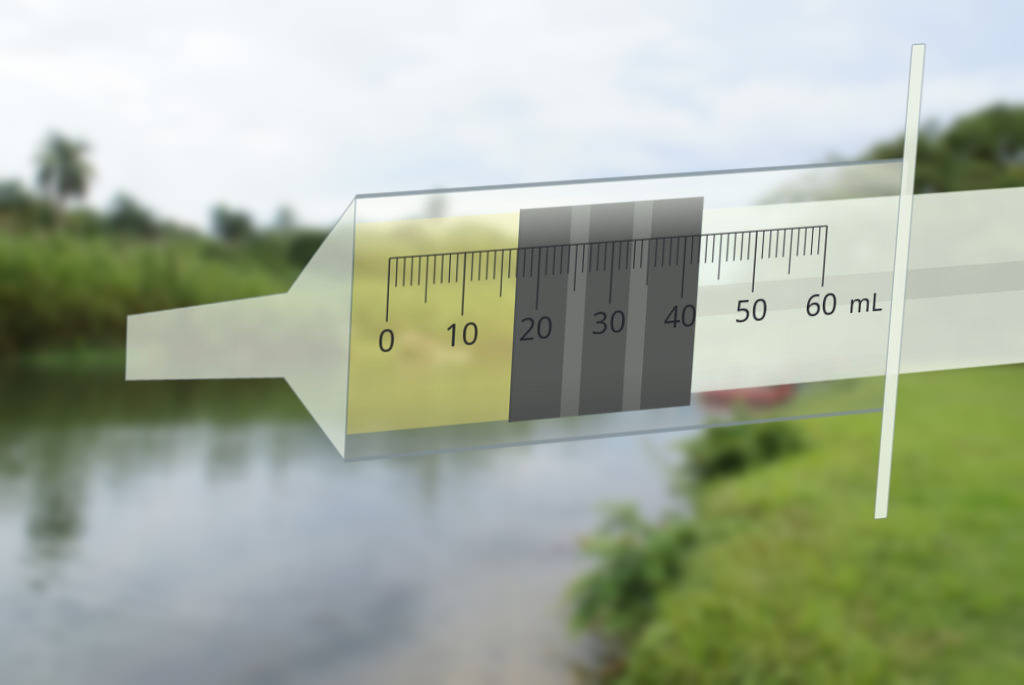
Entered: 17 mL
